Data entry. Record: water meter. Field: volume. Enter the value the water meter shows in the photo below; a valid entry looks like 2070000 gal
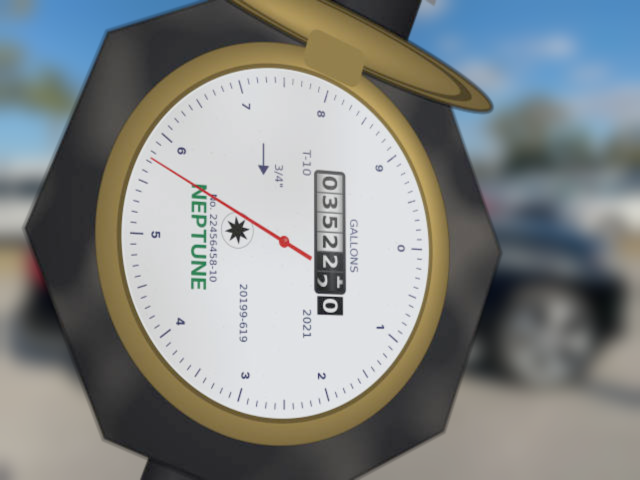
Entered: 352215.7 gal
